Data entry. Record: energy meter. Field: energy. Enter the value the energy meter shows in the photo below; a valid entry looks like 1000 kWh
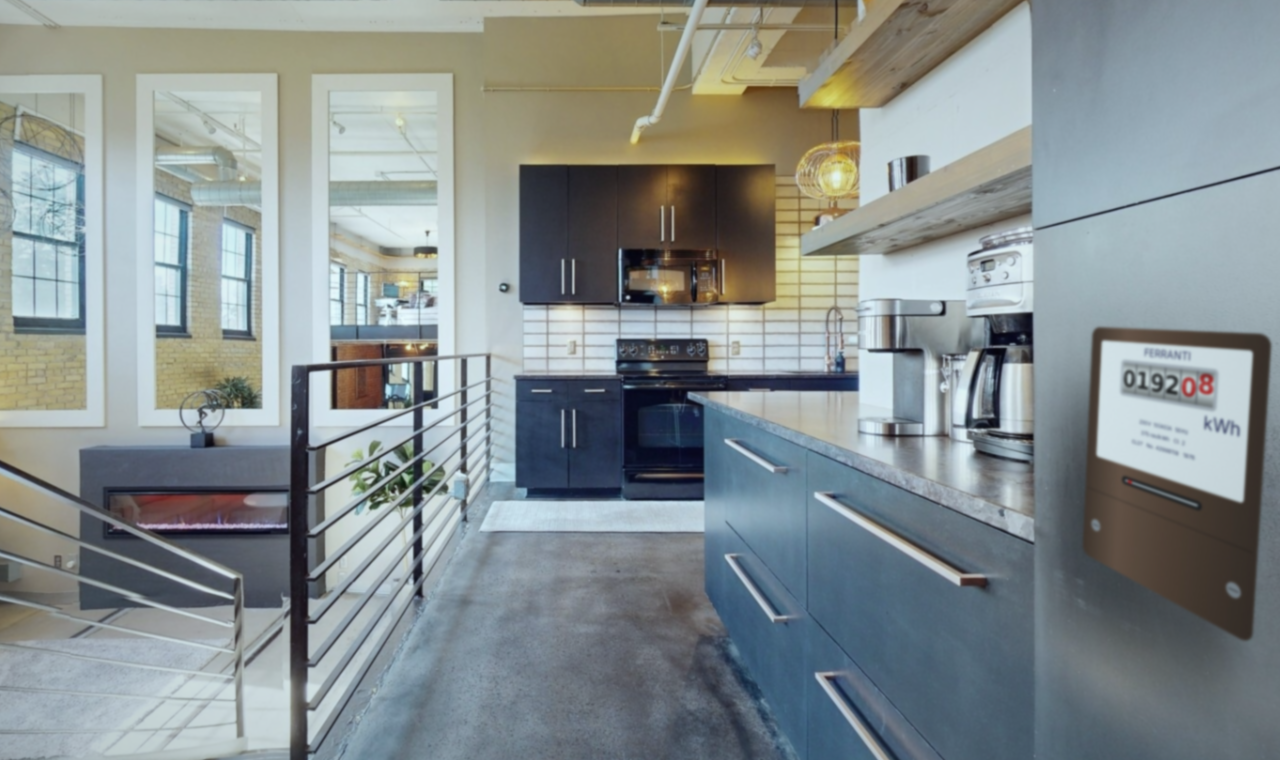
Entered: 192.08 kWh
